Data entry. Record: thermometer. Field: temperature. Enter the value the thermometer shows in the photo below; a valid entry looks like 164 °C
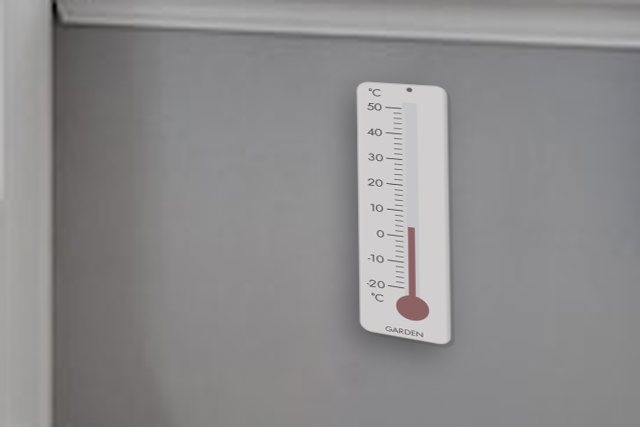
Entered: 4 °C
